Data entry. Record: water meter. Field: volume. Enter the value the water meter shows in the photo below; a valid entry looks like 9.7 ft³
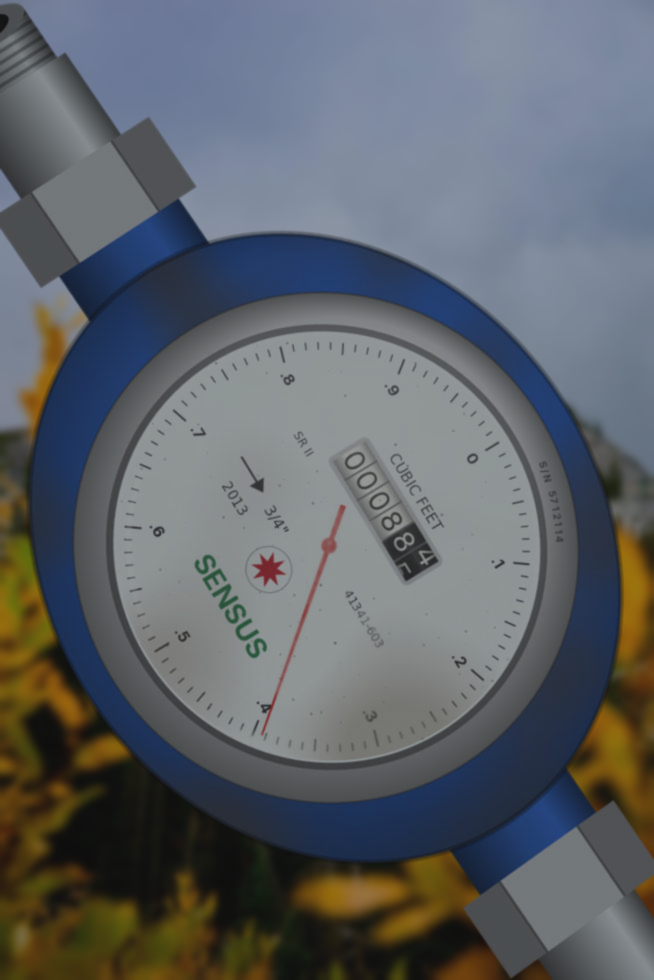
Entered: 884.39 ft³
